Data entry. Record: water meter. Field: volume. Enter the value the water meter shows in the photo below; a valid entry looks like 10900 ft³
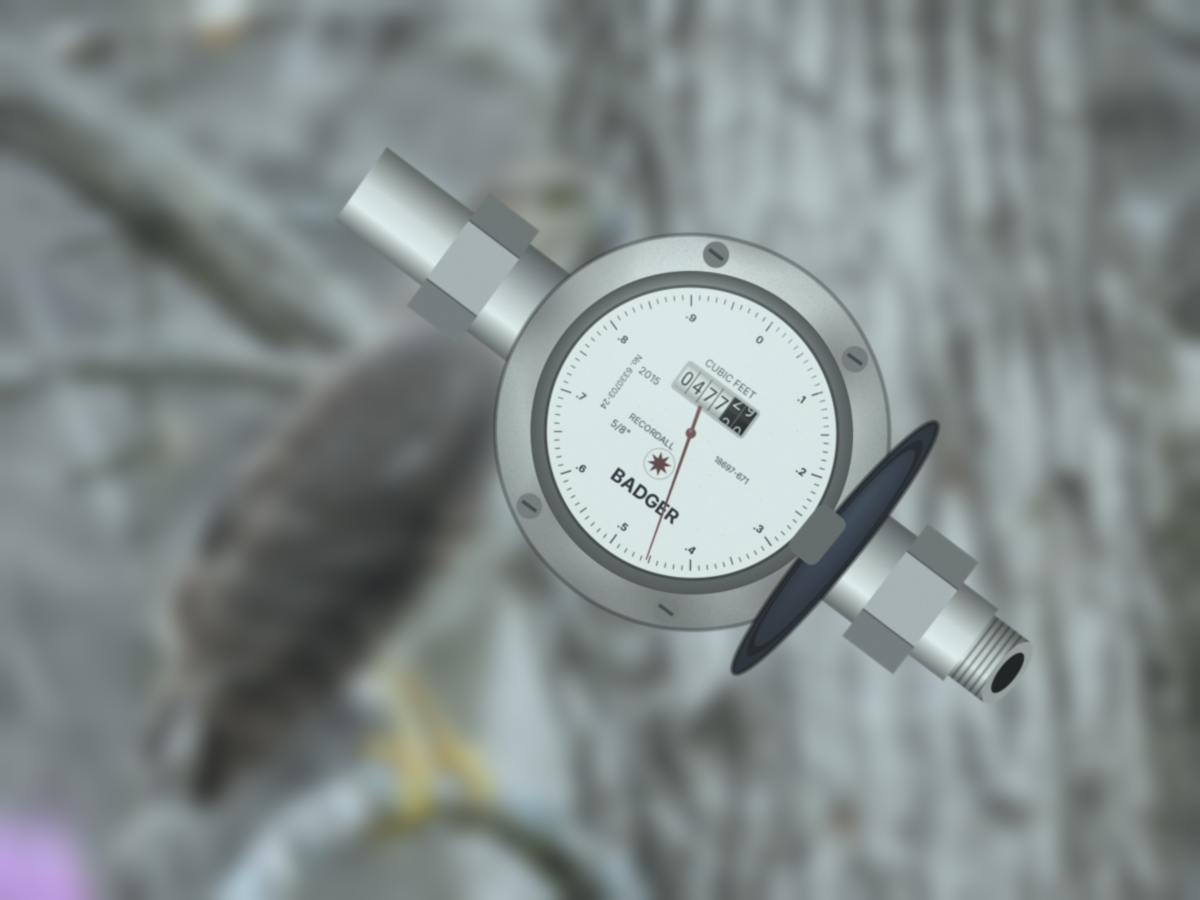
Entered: 47729.45 ft³
